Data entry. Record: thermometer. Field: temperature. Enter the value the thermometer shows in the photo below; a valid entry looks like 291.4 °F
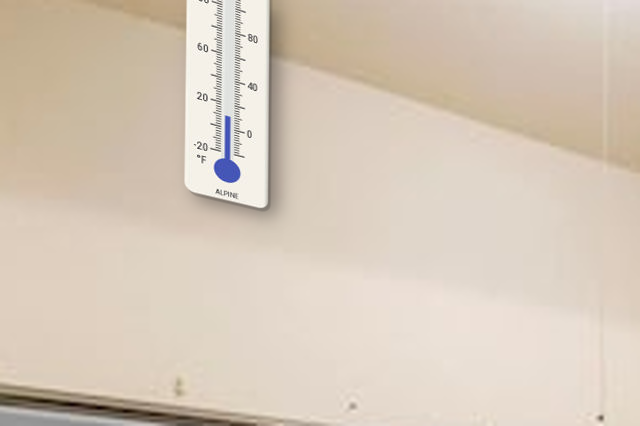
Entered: 10 °F
